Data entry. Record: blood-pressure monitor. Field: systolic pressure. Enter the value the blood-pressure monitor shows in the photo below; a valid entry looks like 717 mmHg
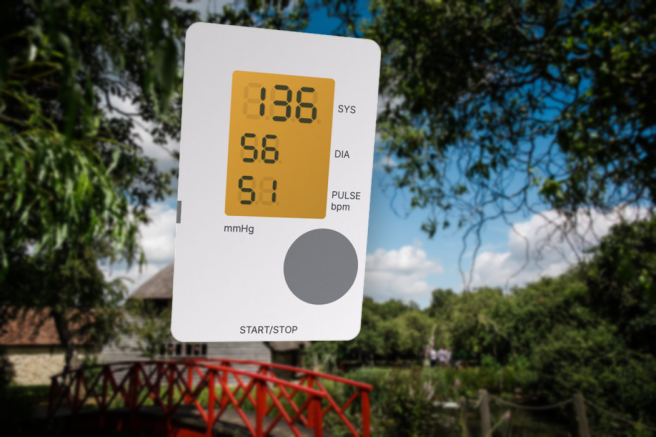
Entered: 136 mmHg
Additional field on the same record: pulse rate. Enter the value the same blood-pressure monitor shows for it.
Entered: 51 bpm
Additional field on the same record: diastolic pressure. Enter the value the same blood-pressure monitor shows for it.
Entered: 56 mmHg
